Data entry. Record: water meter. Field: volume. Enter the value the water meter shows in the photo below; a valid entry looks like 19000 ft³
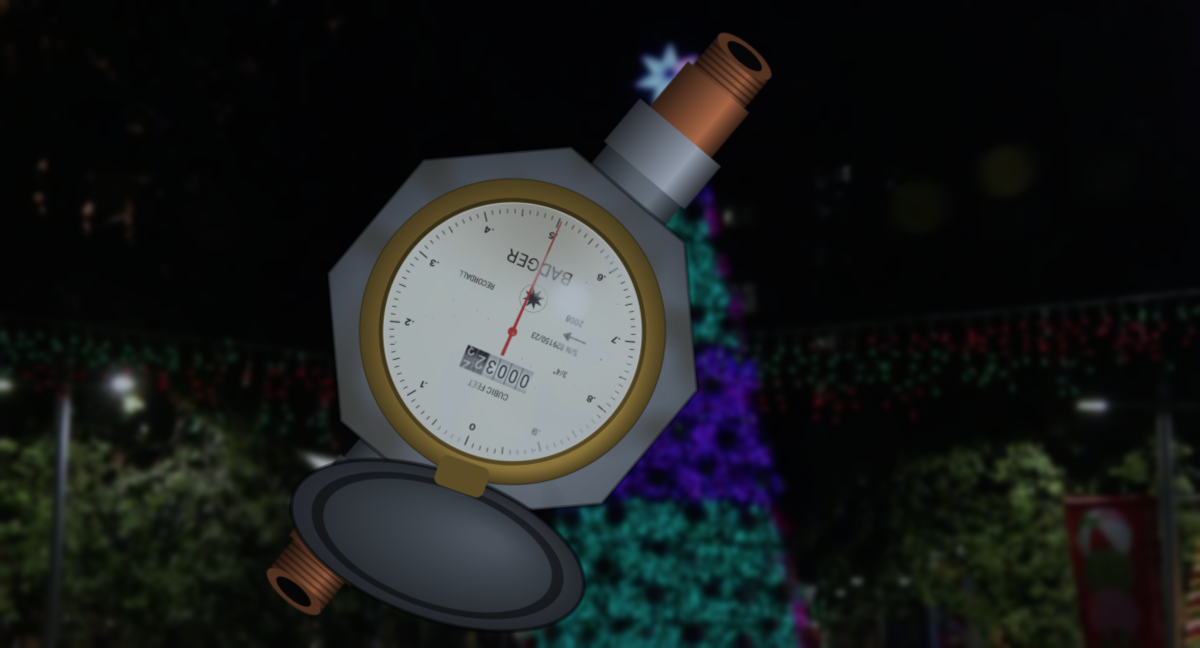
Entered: 322.50 ft³
